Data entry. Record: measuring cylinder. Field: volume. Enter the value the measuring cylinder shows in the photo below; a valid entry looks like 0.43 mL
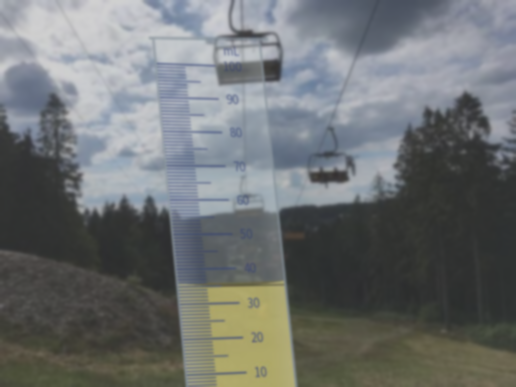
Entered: 35 mL
